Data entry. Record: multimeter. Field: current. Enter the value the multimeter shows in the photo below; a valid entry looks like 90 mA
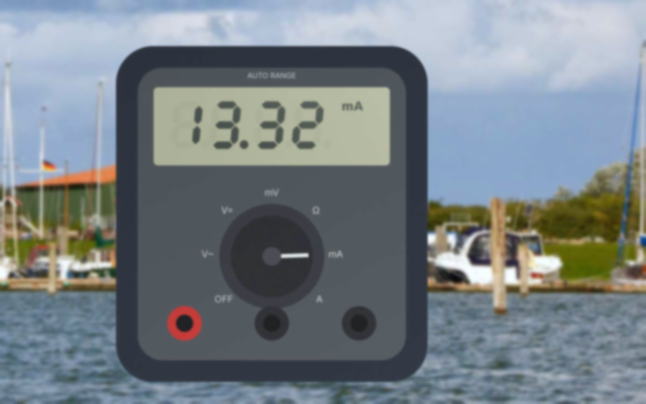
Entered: 13.32 mA
